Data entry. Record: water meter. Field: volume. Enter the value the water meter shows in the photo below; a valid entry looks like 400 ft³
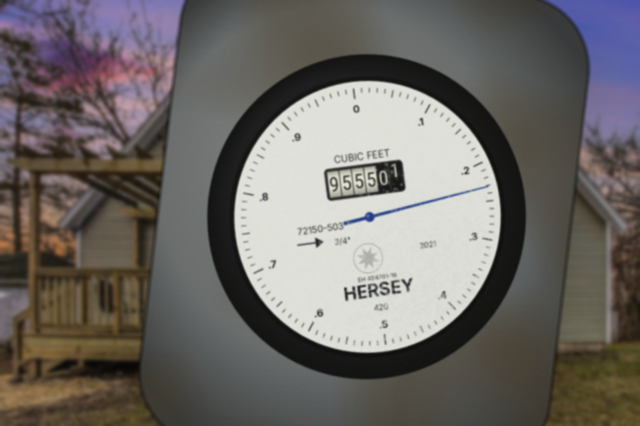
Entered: 955501.23 ft³
